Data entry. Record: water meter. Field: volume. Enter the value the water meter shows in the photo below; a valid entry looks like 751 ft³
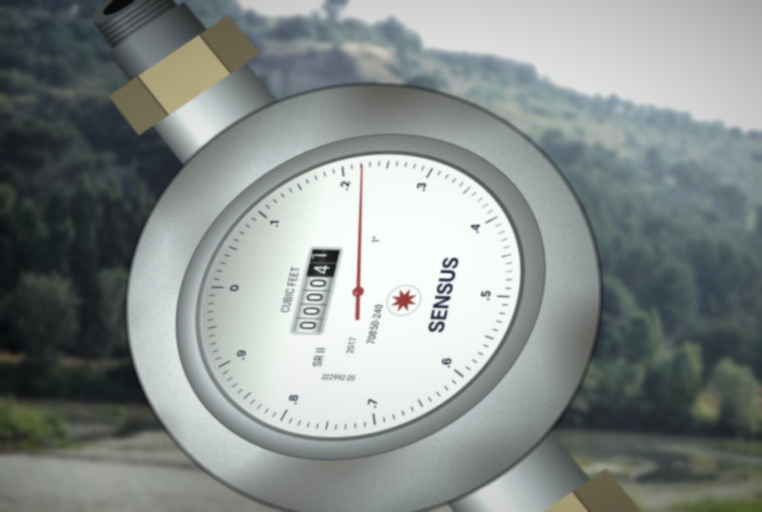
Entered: 41.22 ft³
